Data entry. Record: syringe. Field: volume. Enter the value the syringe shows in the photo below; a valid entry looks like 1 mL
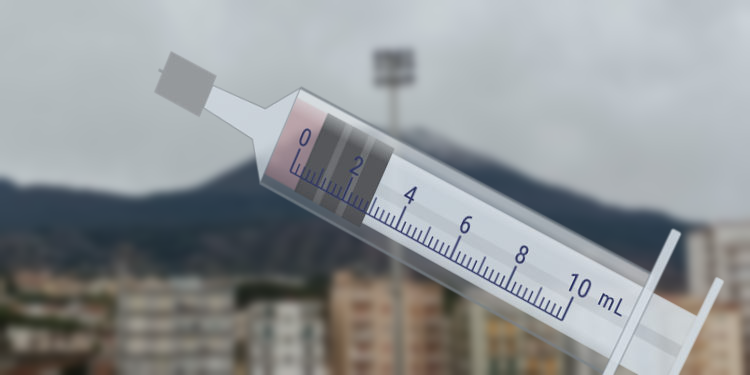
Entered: 0.4 mL
